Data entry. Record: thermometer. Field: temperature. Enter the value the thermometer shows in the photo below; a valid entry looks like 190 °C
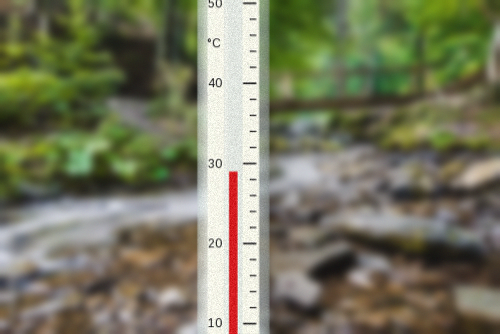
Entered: 29 °C
